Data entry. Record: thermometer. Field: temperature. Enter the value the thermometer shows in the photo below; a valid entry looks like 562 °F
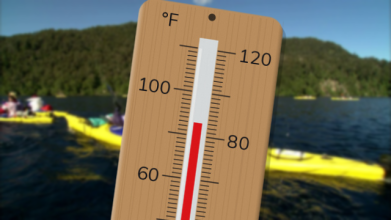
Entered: 86 °F
